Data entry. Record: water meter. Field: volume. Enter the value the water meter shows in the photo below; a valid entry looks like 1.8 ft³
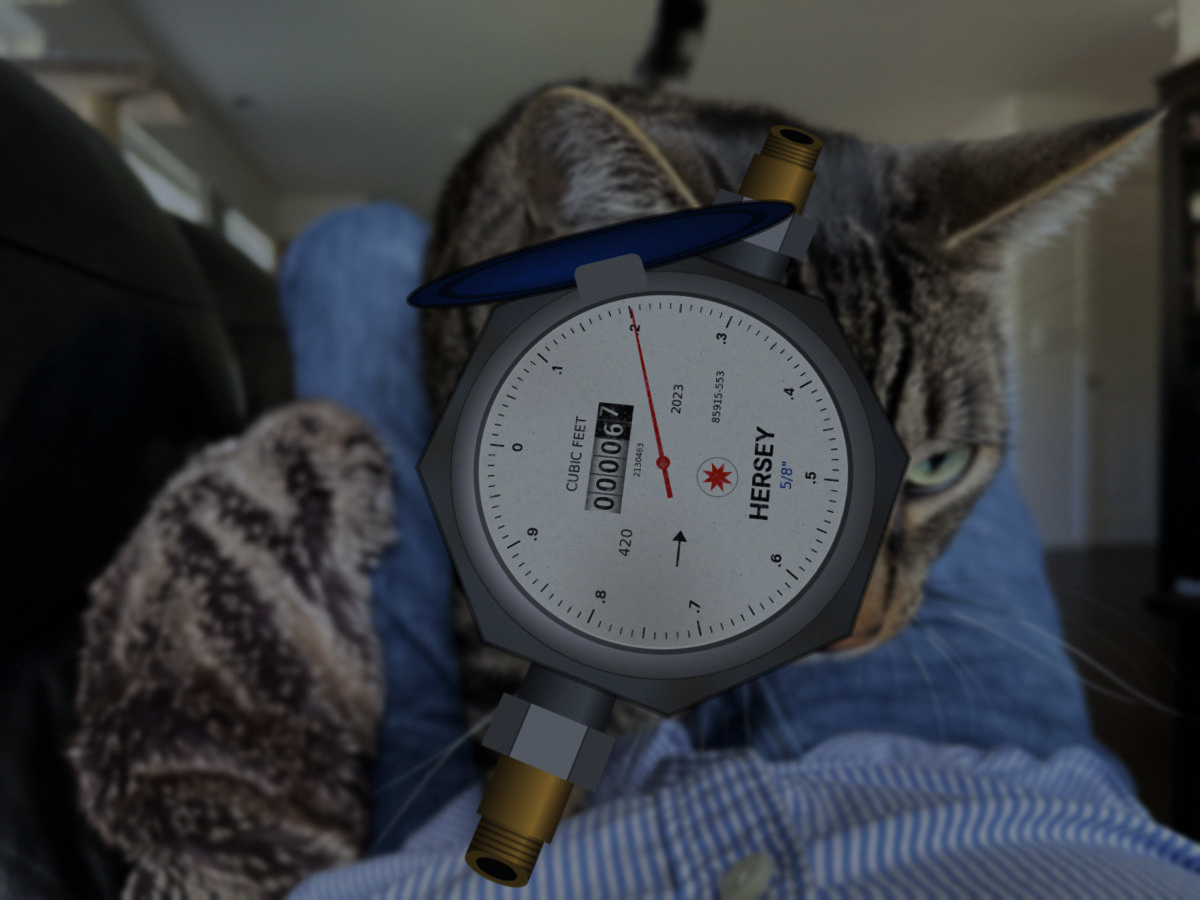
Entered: 67.20 ft³
